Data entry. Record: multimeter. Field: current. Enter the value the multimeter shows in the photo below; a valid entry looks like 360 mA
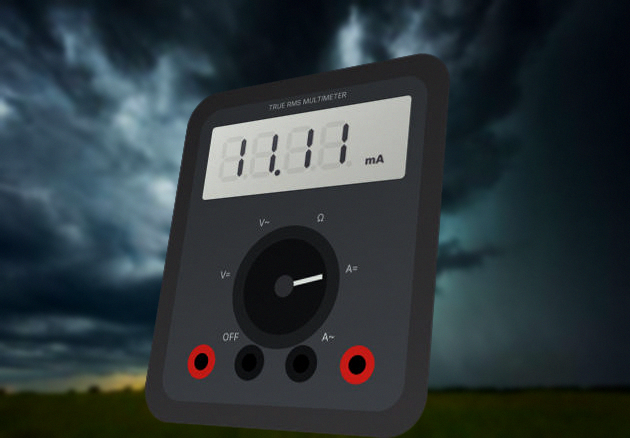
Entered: 11.11 mA
